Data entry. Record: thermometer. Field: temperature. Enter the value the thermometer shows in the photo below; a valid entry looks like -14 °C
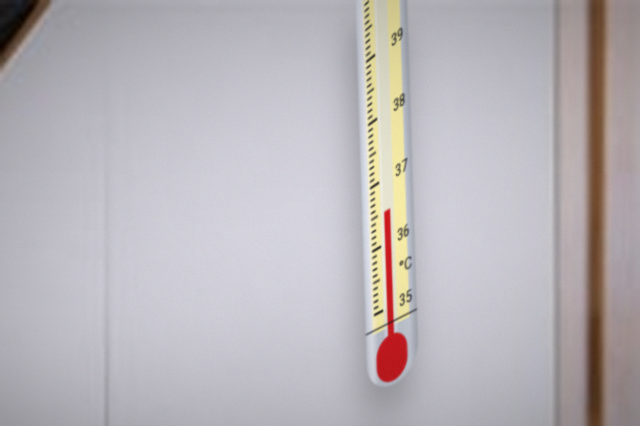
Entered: 36.5 °C
